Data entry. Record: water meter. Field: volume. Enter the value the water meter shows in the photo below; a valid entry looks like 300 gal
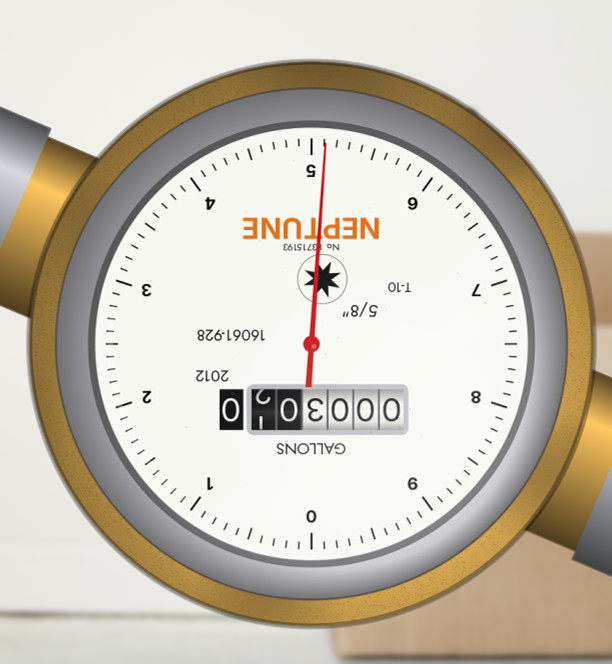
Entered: 3015.1 gal
